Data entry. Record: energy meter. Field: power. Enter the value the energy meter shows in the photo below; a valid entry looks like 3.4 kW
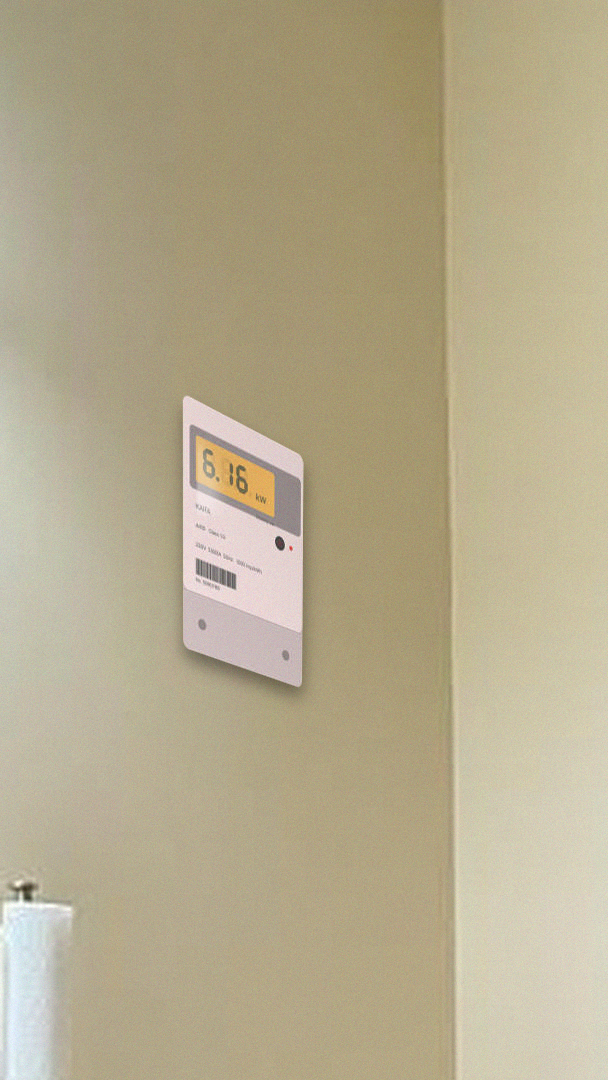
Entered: 6.16 kW
